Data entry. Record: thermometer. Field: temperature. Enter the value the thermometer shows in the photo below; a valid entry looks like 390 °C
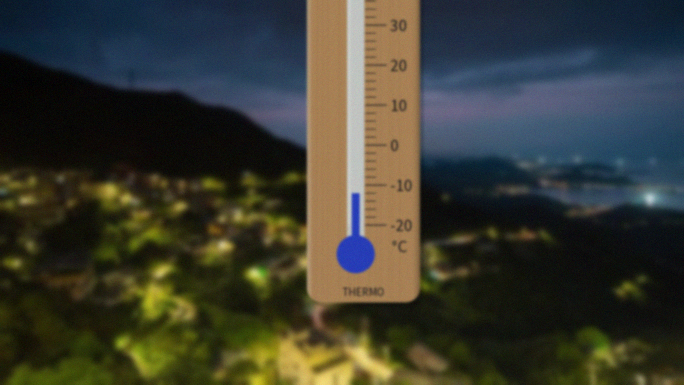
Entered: -12 °C
